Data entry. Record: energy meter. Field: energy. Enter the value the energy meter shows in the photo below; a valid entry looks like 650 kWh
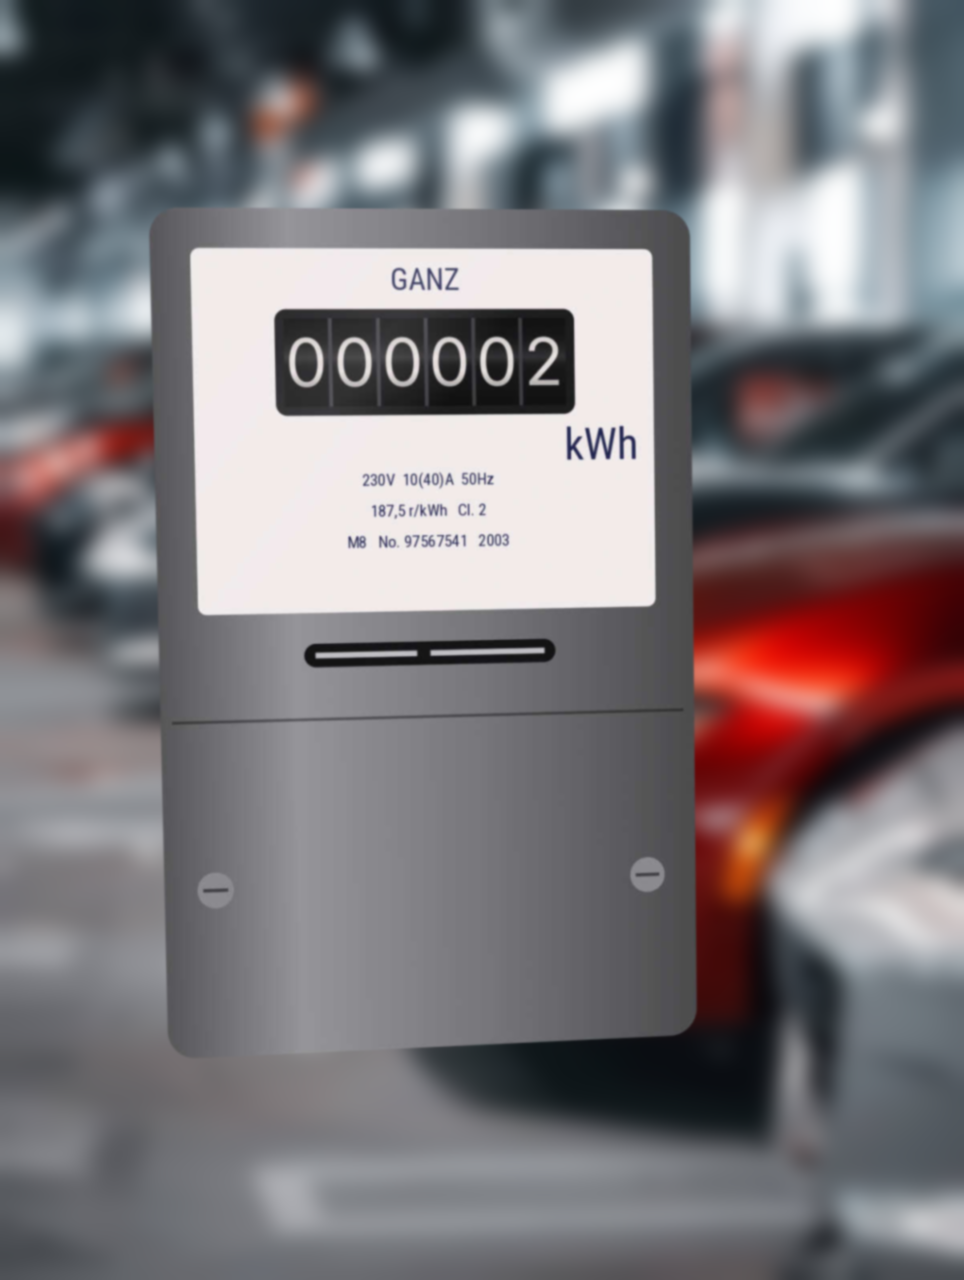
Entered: 2 kWh
